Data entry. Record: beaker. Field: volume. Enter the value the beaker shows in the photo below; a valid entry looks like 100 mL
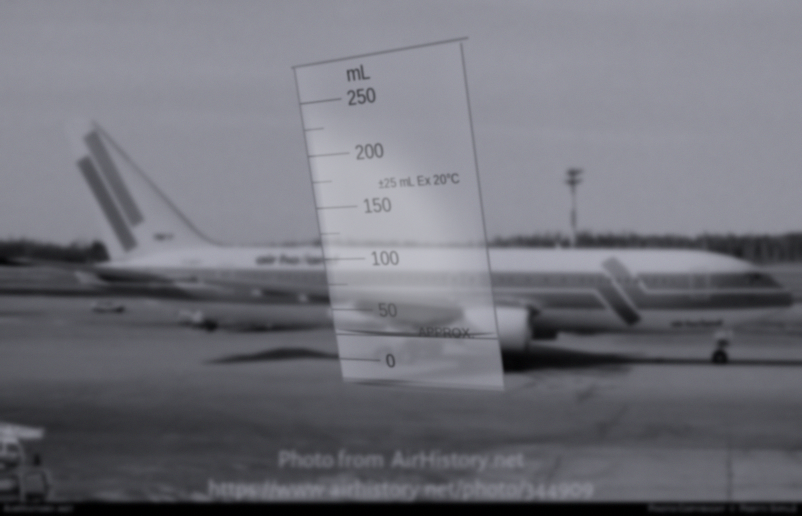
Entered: 25 mL
